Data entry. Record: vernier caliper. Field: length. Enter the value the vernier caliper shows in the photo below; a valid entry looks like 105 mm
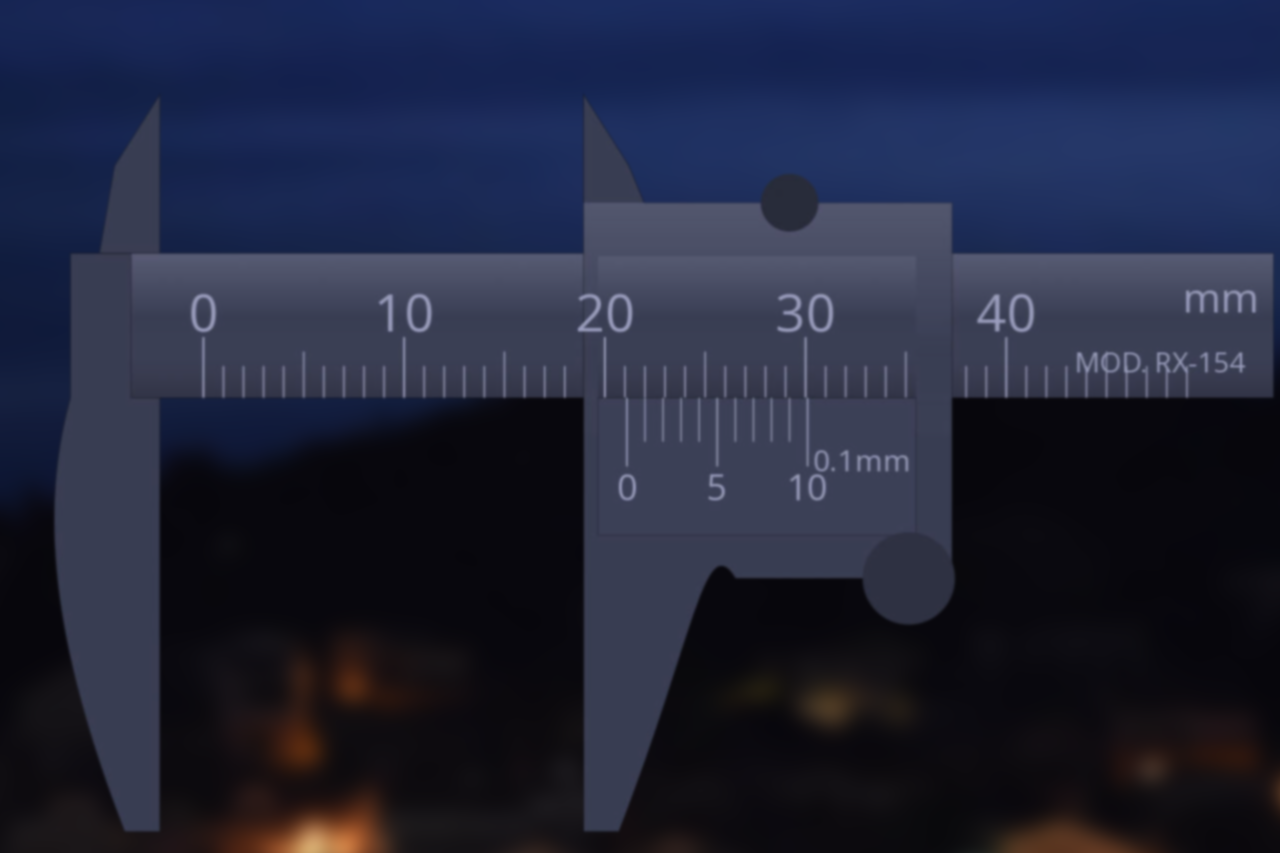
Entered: 21.1 mm
